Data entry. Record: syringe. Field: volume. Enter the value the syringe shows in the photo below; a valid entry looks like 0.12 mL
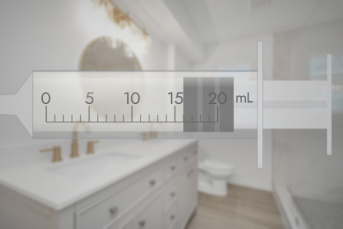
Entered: 16 mL
